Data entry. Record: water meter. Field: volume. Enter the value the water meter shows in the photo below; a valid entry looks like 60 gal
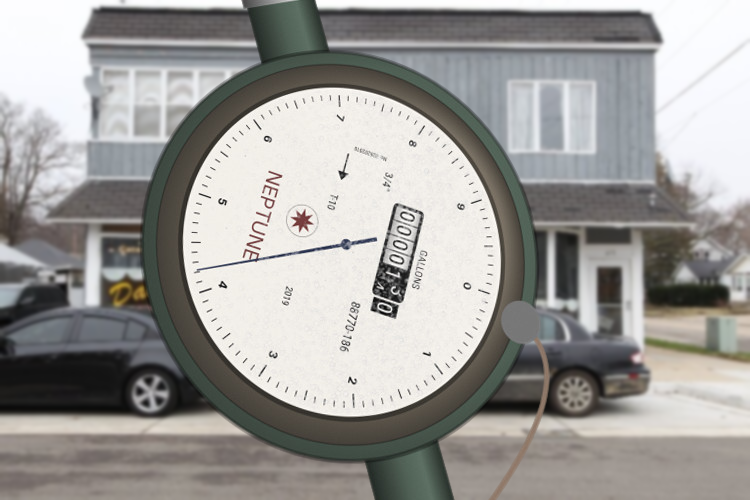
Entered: 134.2 gal
